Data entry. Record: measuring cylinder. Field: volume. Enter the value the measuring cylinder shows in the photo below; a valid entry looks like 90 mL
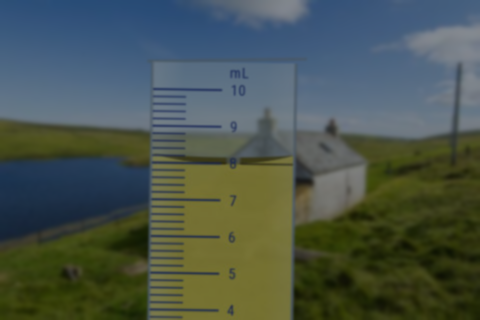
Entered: 8 mL
